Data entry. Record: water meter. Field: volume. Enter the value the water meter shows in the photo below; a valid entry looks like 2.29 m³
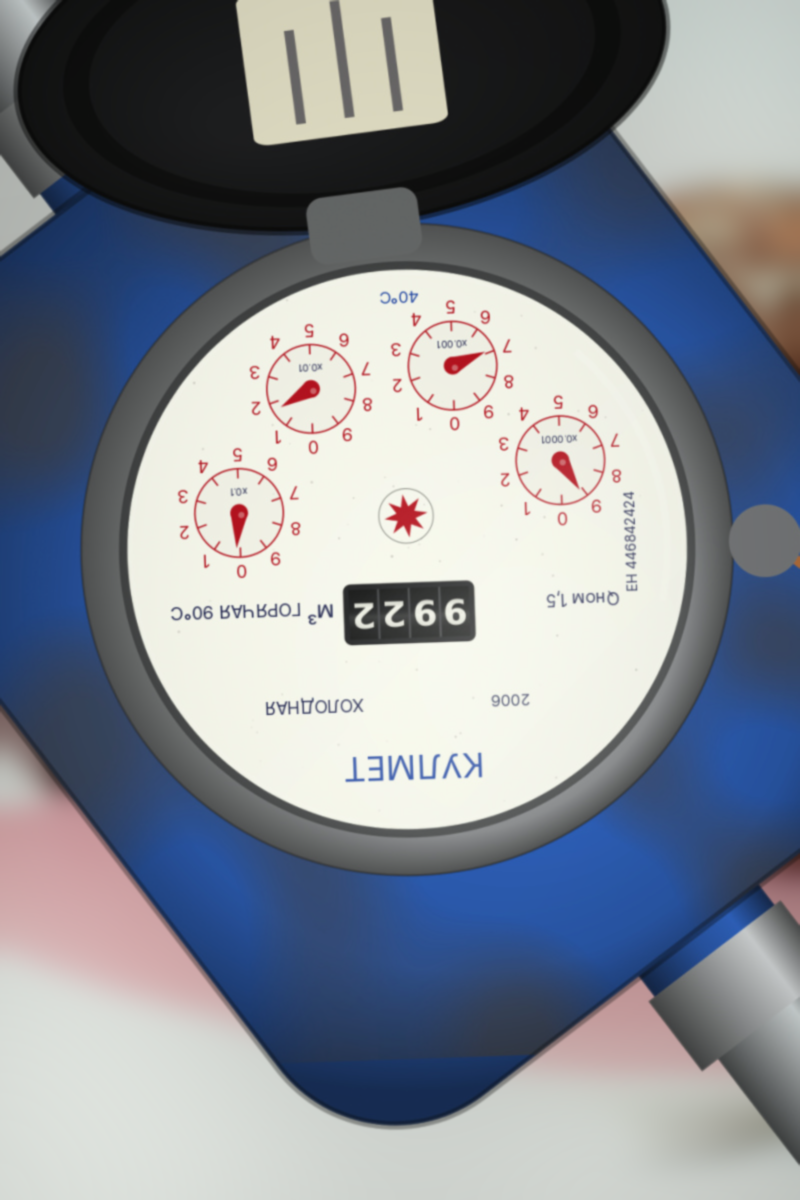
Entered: 9922.0169 m³
